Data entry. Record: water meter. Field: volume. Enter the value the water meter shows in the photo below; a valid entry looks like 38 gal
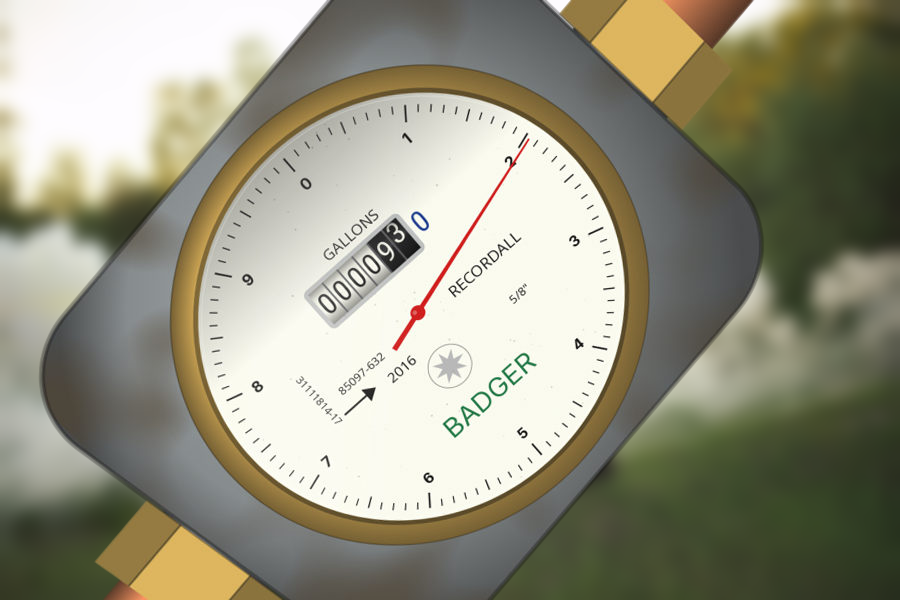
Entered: 932.0 gal
